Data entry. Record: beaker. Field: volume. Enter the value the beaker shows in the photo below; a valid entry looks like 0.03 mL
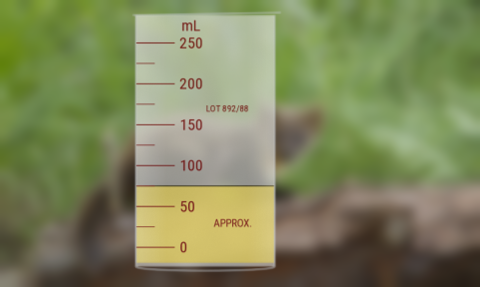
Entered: 75 mL
